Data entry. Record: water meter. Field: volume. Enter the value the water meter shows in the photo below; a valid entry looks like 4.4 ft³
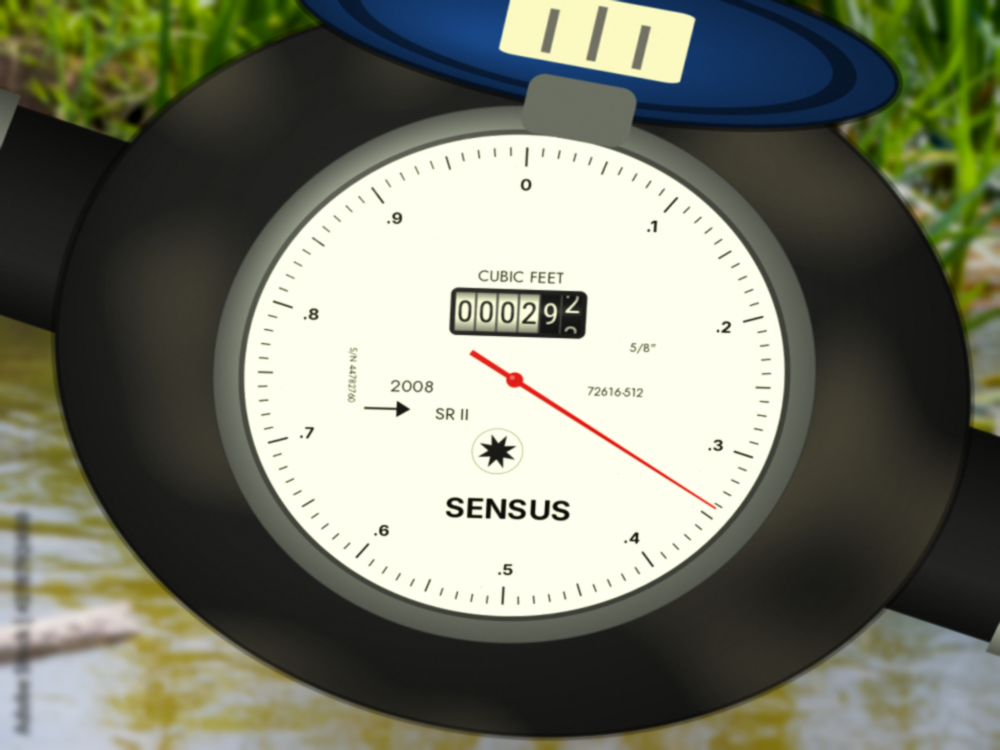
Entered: 292.34 ft³
